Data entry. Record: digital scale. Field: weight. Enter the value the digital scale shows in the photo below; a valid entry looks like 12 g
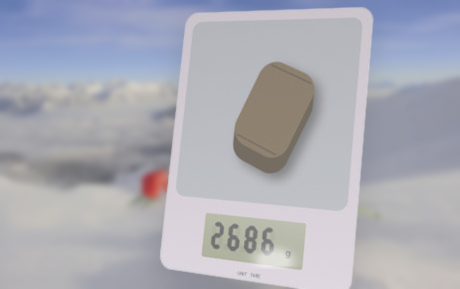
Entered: 2686 g
